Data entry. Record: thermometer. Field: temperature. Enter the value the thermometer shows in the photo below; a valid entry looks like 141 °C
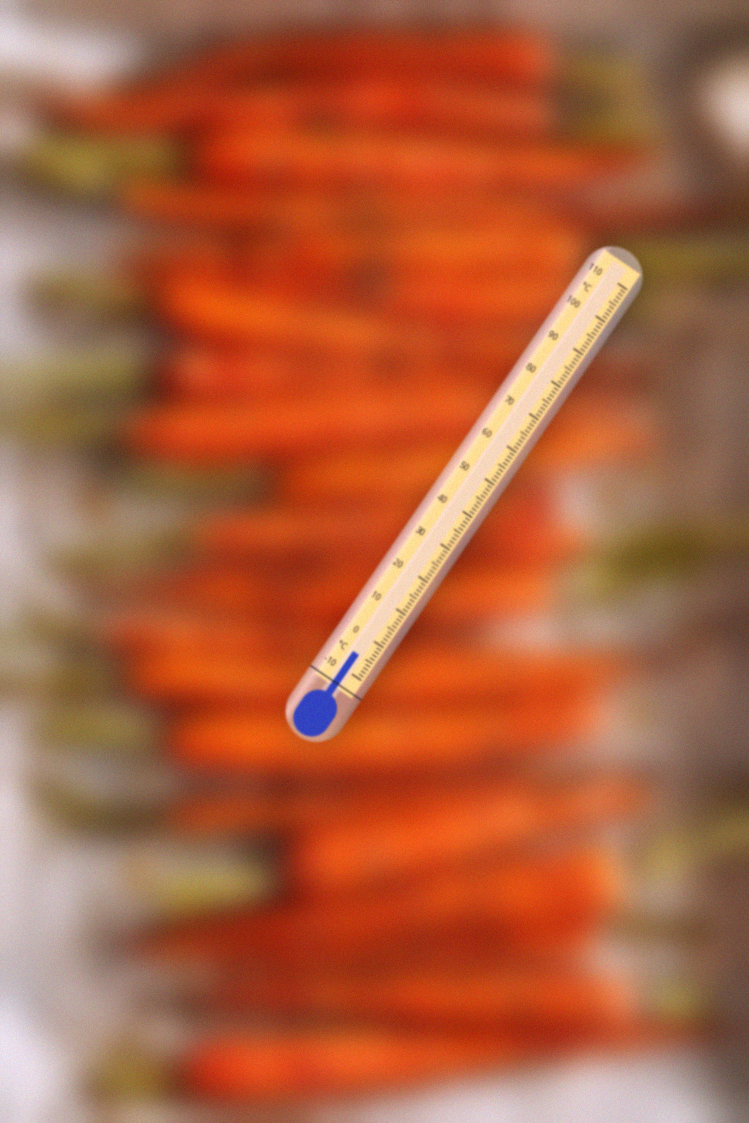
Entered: -5 °C
